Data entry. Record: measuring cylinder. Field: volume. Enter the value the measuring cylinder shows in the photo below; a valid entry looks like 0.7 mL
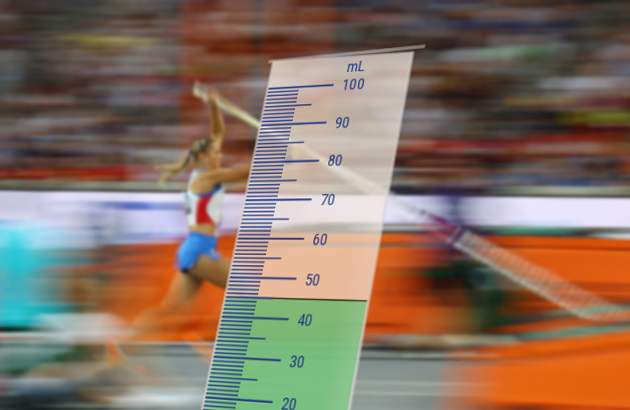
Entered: 45 mL
